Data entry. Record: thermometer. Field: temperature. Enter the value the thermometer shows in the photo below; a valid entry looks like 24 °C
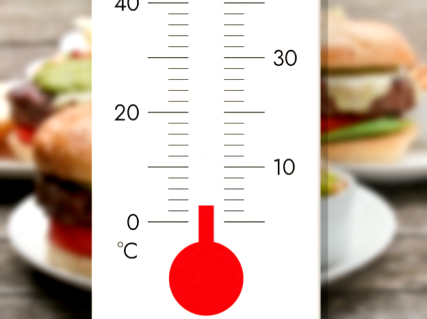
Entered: 3 °C
